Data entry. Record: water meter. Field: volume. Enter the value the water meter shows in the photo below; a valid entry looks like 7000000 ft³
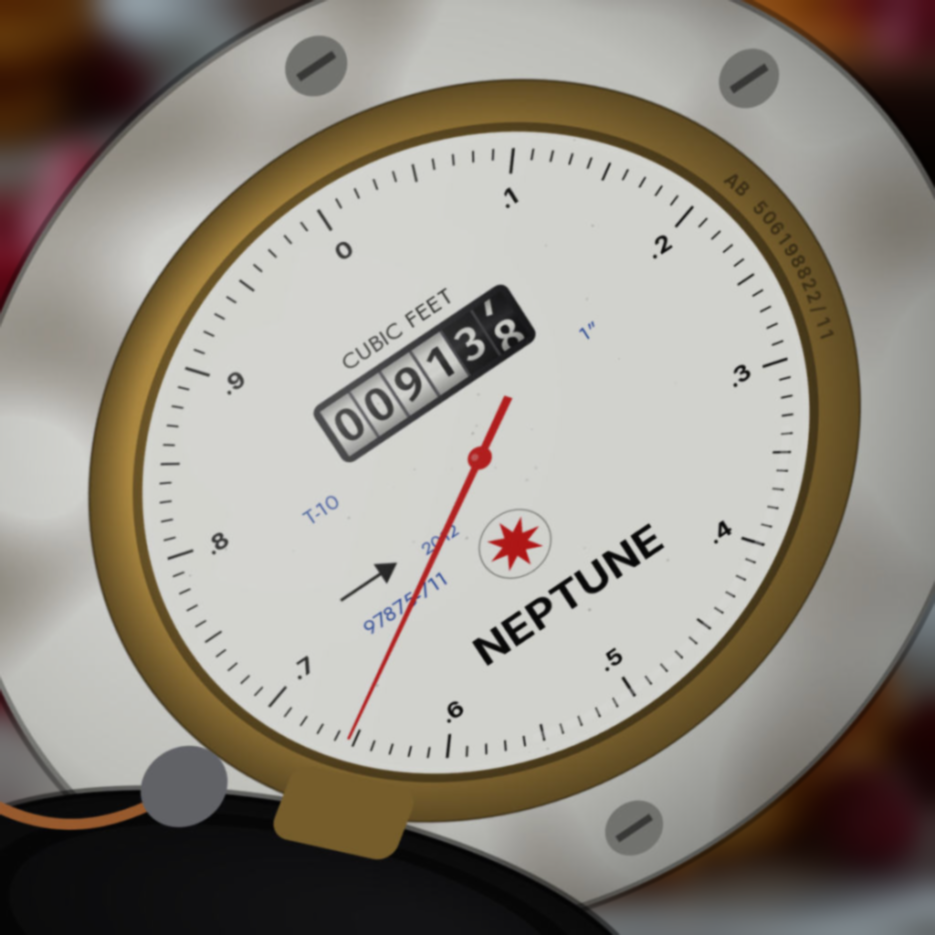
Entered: 9137.65 ft³
